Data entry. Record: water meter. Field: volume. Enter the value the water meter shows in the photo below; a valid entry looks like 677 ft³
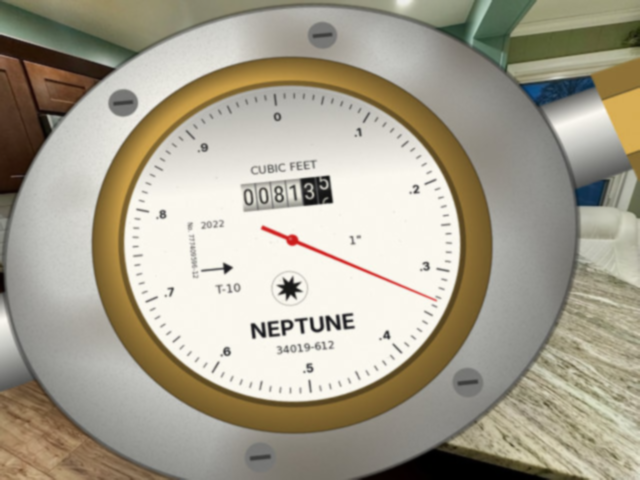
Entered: 8135.33 ft³
